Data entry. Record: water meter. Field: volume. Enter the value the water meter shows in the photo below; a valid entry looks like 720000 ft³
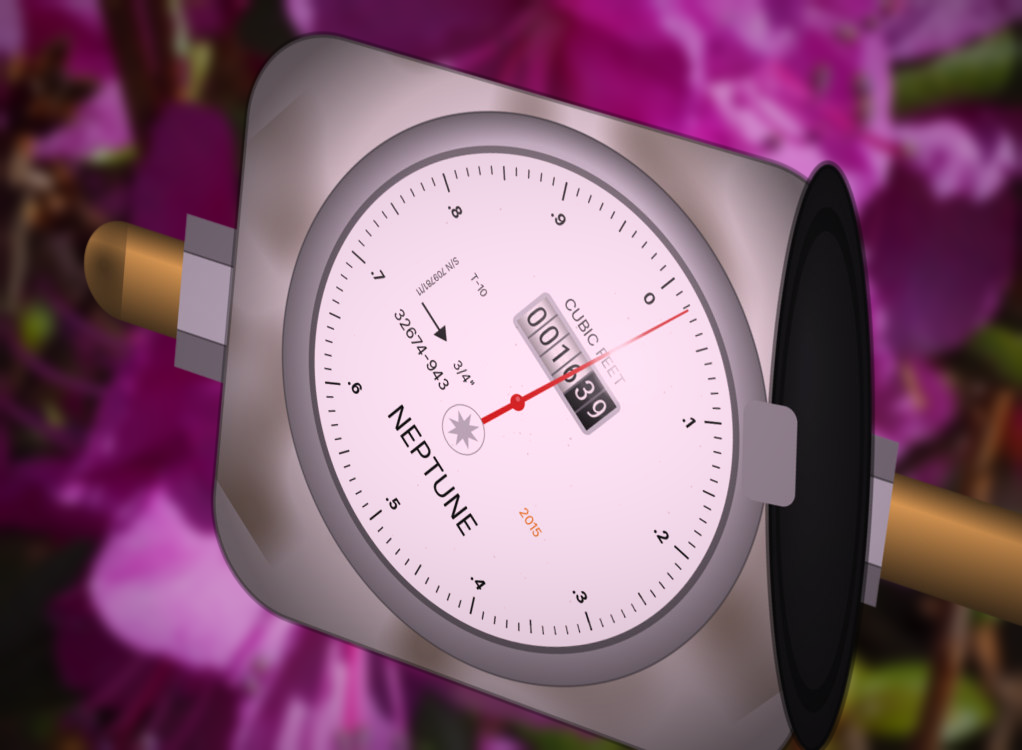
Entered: 1639.02 ft³
